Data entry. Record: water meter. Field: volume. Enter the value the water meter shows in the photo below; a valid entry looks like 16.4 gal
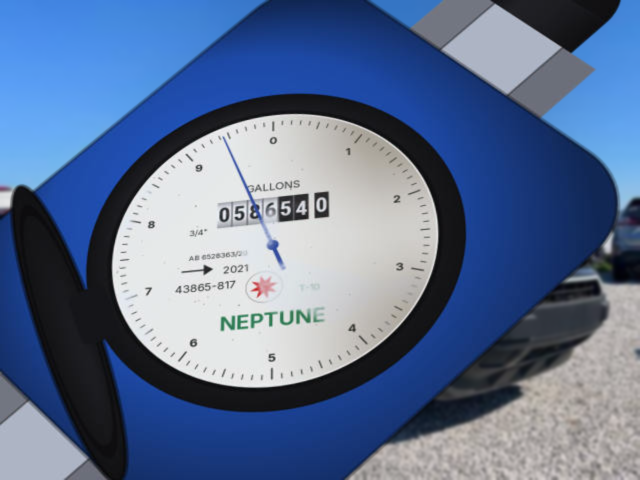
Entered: 586539.4 gal
